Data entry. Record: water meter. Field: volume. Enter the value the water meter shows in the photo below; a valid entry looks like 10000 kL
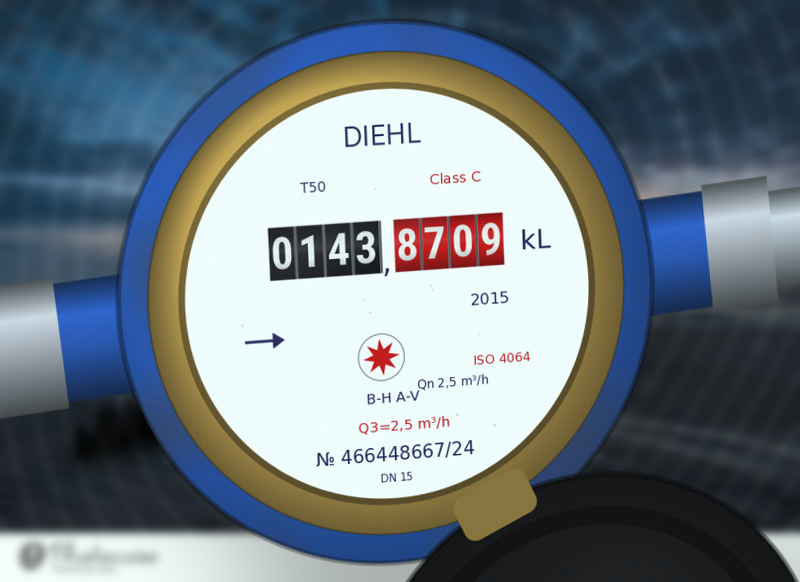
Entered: 143.8709 kL
